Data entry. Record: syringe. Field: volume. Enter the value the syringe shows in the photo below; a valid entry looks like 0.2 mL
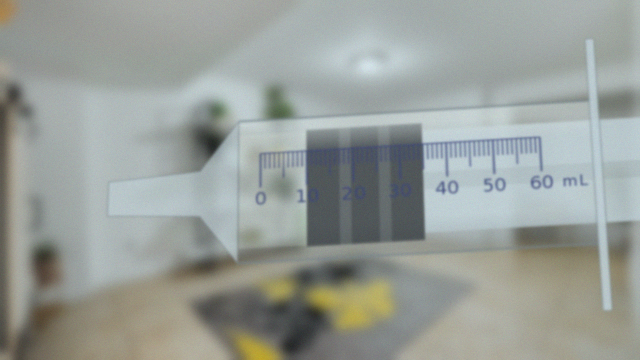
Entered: 10 mL
